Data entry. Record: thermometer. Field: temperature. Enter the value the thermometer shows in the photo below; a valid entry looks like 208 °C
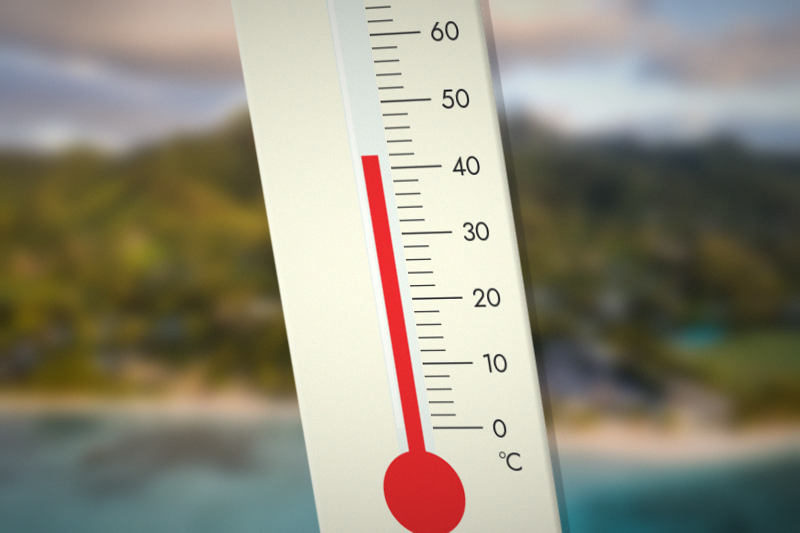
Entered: 42 °C
